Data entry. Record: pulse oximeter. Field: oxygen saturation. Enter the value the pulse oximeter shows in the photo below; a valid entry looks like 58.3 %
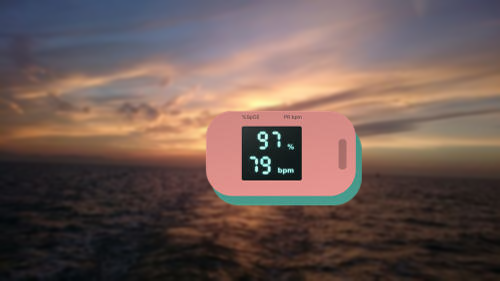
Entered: 97 %
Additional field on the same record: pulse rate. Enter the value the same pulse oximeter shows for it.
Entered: 79 bpm
